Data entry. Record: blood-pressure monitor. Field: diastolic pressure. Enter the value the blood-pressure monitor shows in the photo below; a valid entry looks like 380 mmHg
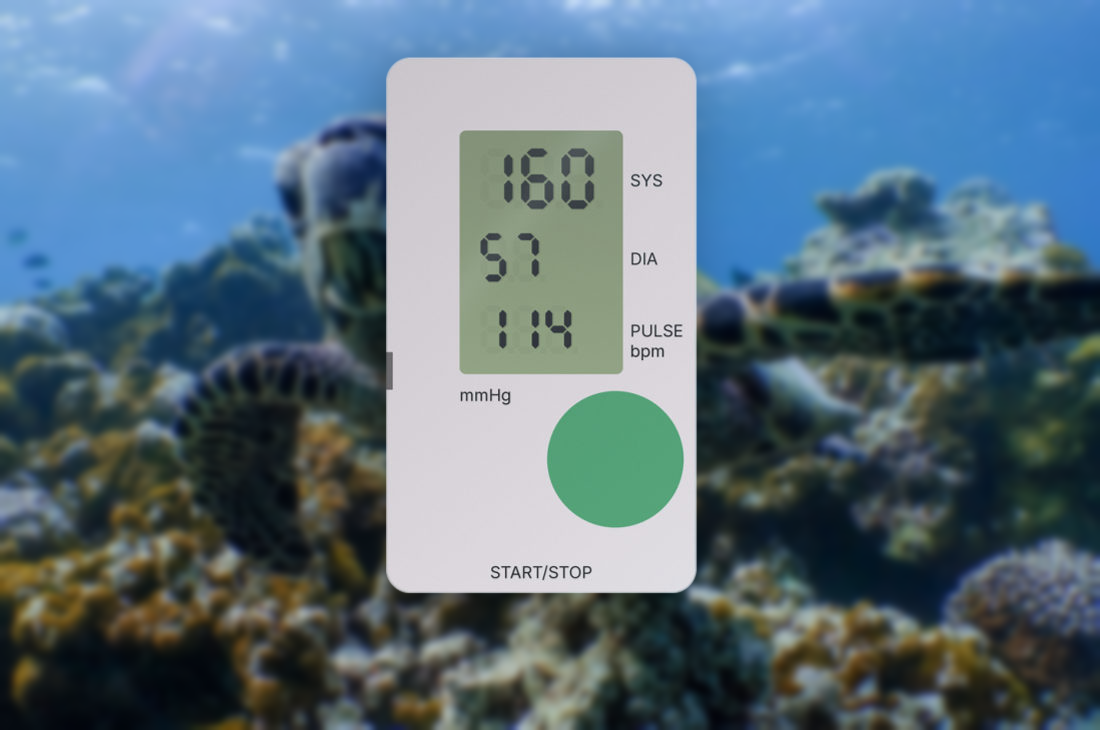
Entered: 57 mmHg
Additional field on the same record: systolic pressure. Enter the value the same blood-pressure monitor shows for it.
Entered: 160 mmHg
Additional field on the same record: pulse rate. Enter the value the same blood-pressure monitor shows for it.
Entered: 114 bpm
